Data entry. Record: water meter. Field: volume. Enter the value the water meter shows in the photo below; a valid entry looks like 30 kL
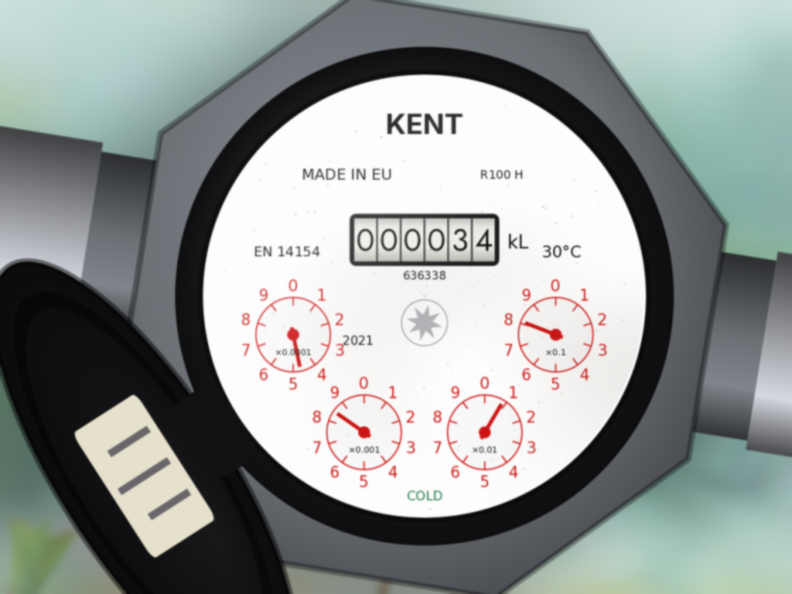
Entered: 34.8084 kL
